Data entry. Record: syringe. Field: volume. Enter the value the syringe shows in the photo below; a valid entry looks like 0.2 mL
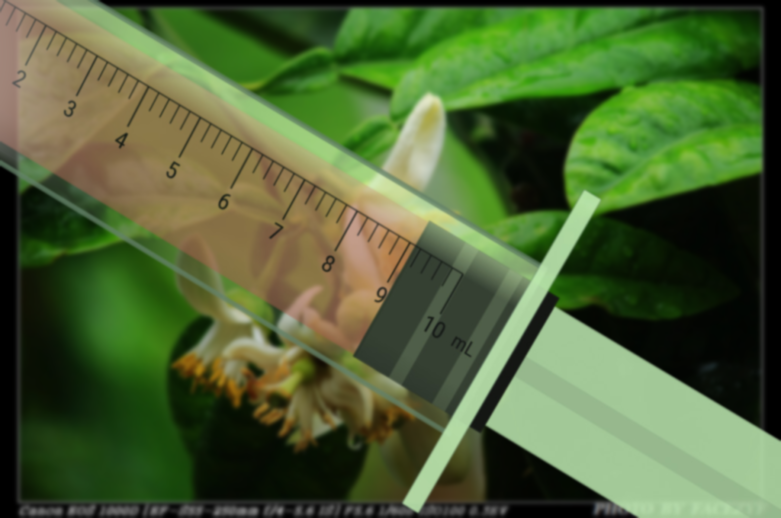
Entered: 9.1 mL
